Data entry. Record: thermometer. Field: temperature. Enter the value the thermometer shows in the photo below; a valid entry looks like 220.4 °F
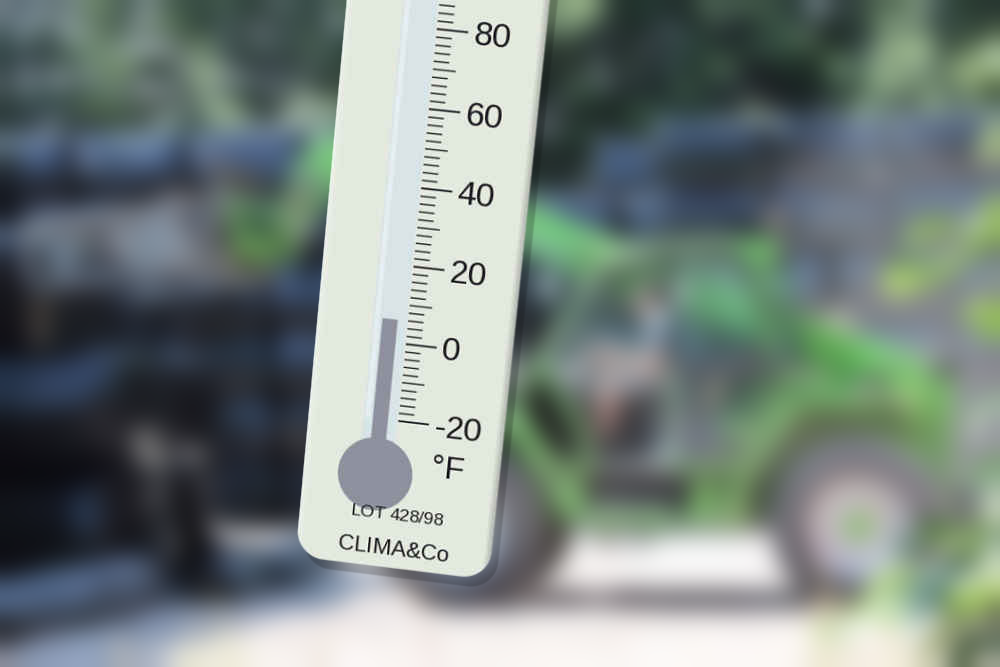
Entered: 6 °F
